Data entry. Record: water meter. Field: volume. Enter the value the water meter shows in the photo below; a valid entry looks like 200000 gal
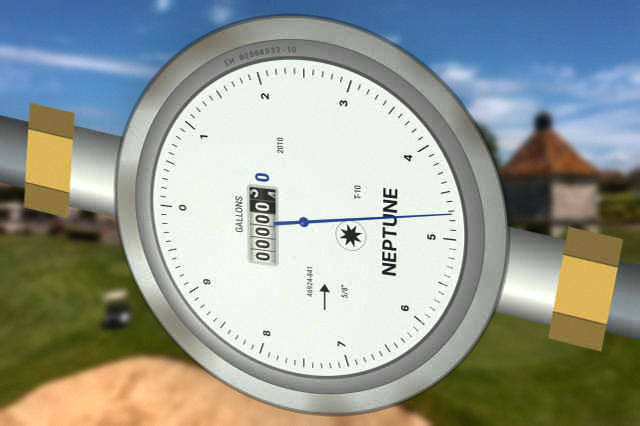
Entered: 34.7 gal
